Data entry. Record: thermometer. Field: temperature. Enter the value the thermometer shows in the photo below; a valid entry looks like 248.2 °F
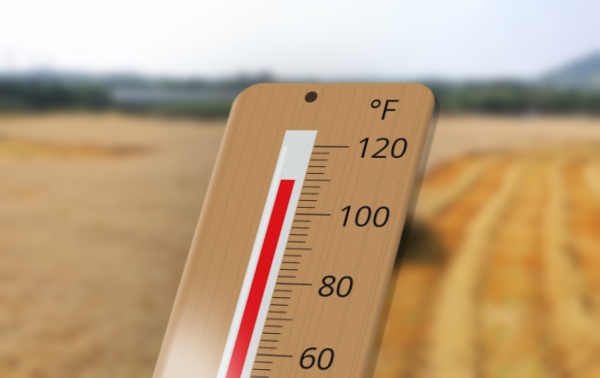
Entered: 110 °F
